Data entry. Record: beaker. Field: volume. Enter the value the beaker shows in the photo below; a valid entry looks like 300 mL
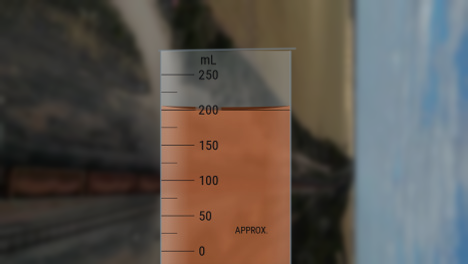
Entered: 200 mL
